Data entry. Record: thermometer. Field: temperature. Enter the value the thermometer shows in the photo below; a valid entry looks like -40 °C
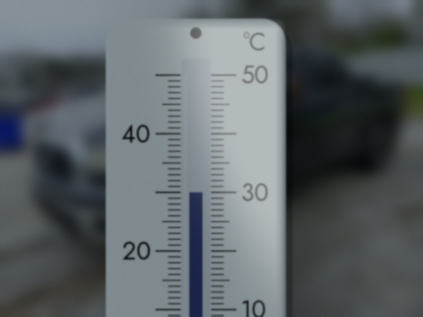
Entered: 30 °C
